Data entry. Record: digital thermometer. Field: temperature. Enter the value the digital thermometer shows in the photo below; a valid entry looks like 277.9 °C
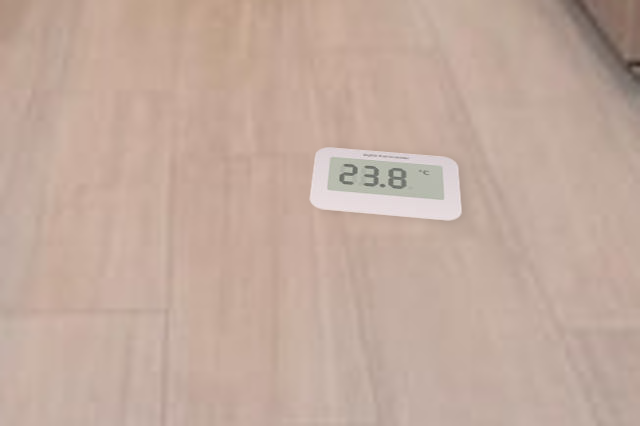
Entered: 23.8 °C
